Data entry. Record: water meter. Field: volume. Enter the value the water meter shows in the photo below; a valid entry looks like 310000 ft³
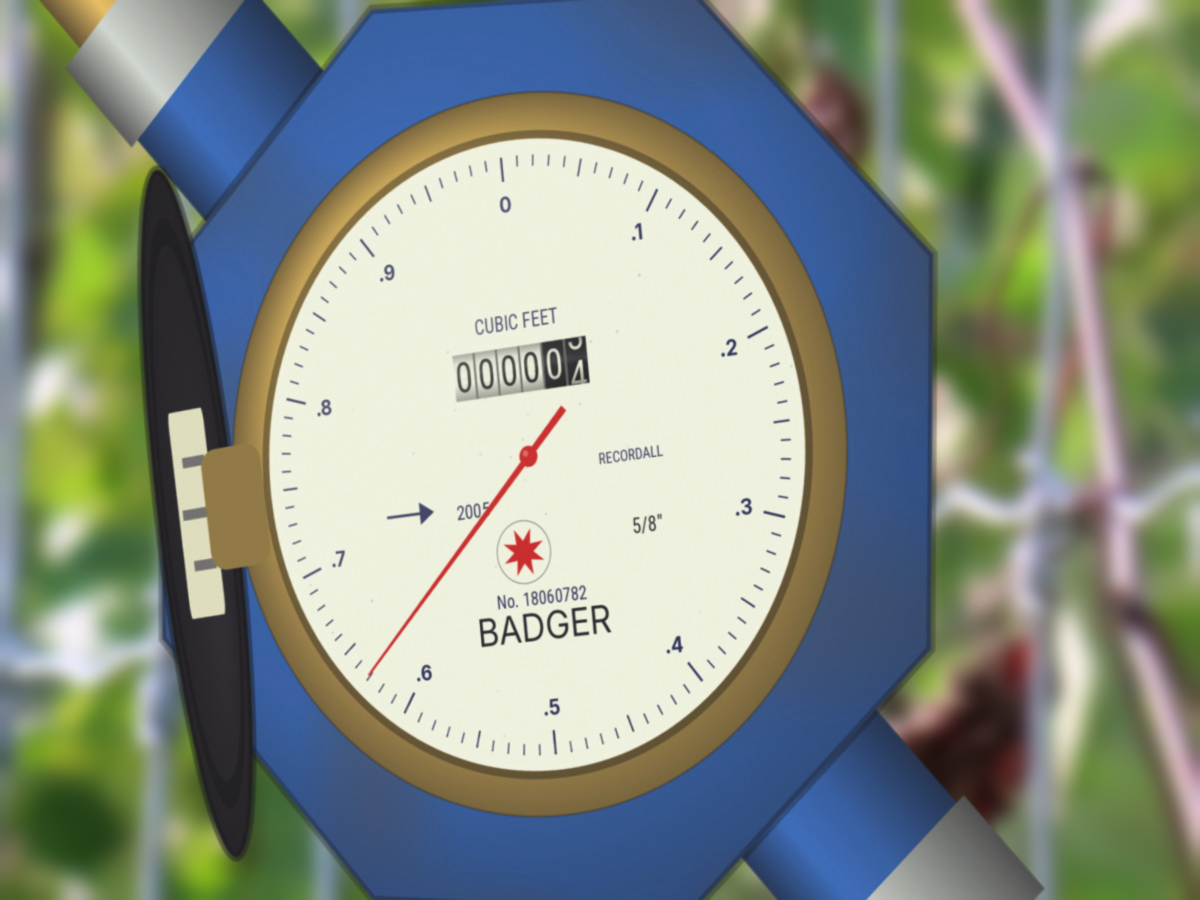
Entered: 3.63 ft³
